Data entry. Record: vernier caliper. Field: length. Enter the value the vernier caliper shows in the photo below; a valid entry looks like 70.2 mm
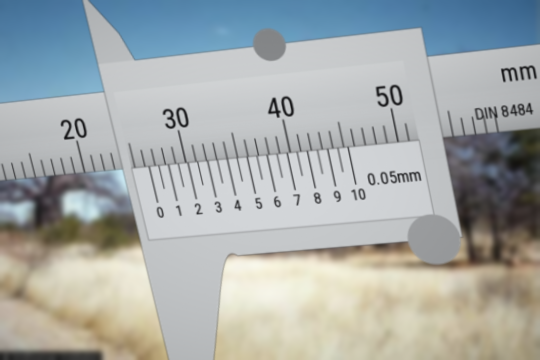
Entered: 26.4 mm
